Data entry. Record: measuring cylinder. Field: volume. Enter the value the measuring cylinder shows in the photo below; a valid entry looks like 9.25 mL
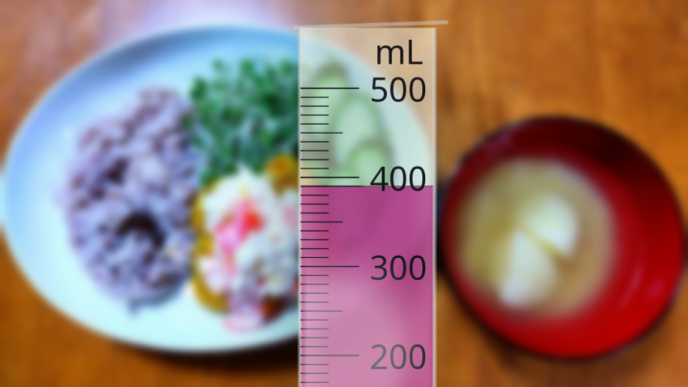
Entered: 390 mL
